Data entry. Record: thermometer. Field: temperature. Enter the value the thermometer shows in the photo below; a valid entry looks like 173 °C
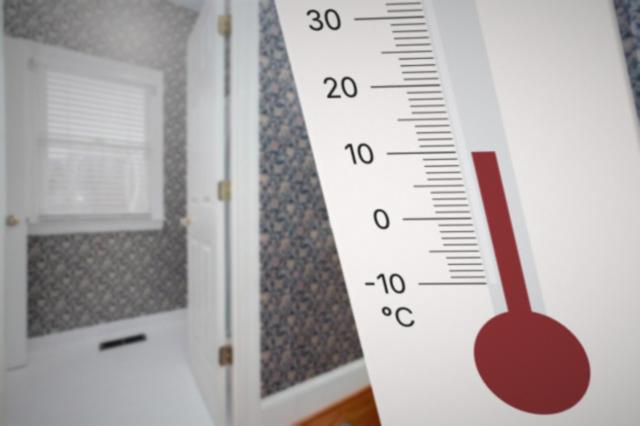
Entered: 10 °C
